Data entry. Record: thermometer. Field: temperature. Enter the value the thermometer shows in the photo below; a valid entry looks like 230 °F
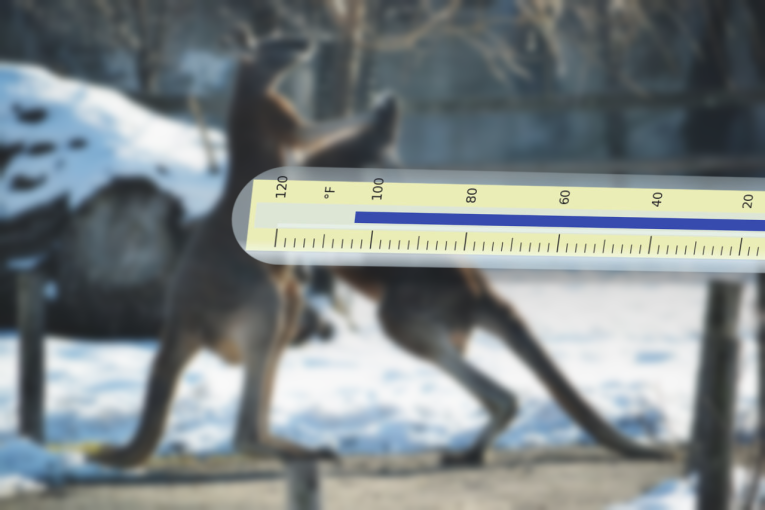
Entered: 104 °F
